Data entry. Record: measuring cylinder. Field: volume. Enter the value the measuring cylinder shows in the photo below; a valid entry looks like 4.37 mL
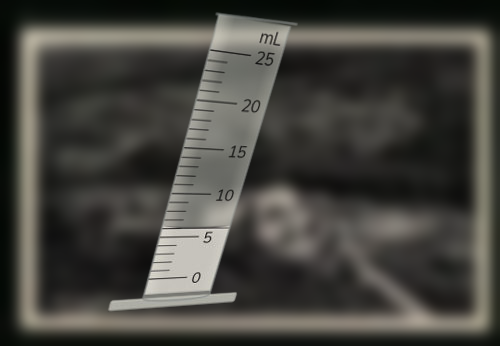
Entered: 6 mL
